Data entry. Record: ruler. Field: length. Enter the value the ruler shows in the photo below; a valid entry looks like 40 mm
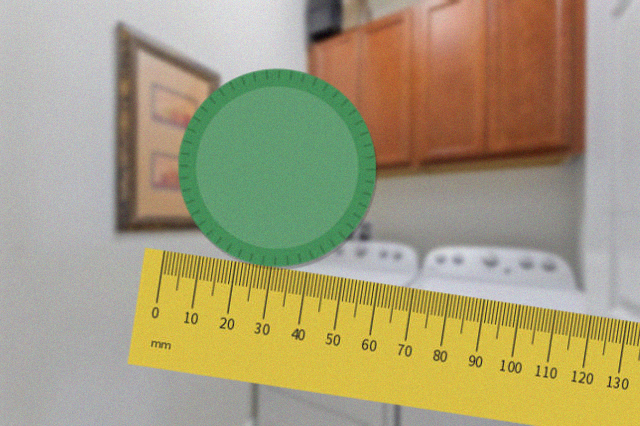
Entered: 55 mm
